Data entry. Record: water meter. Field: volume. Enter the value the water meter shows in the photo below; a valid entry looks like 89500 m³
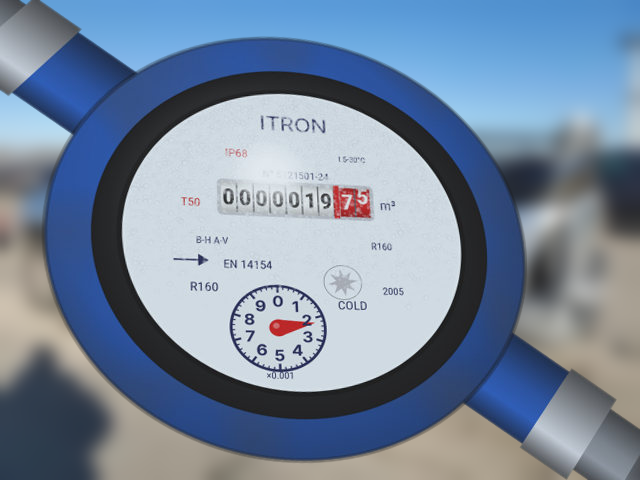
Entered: 19.752 m³
